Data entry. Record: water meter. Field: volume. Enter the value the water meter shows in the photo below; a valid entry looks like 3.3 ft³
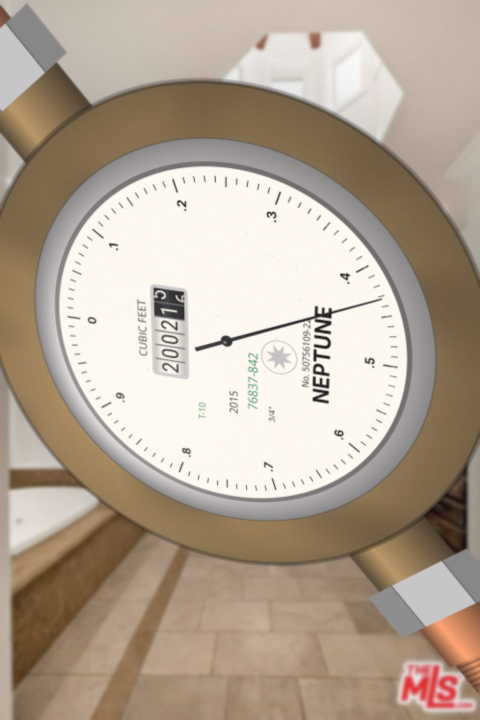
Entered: 200215.43 ft³
